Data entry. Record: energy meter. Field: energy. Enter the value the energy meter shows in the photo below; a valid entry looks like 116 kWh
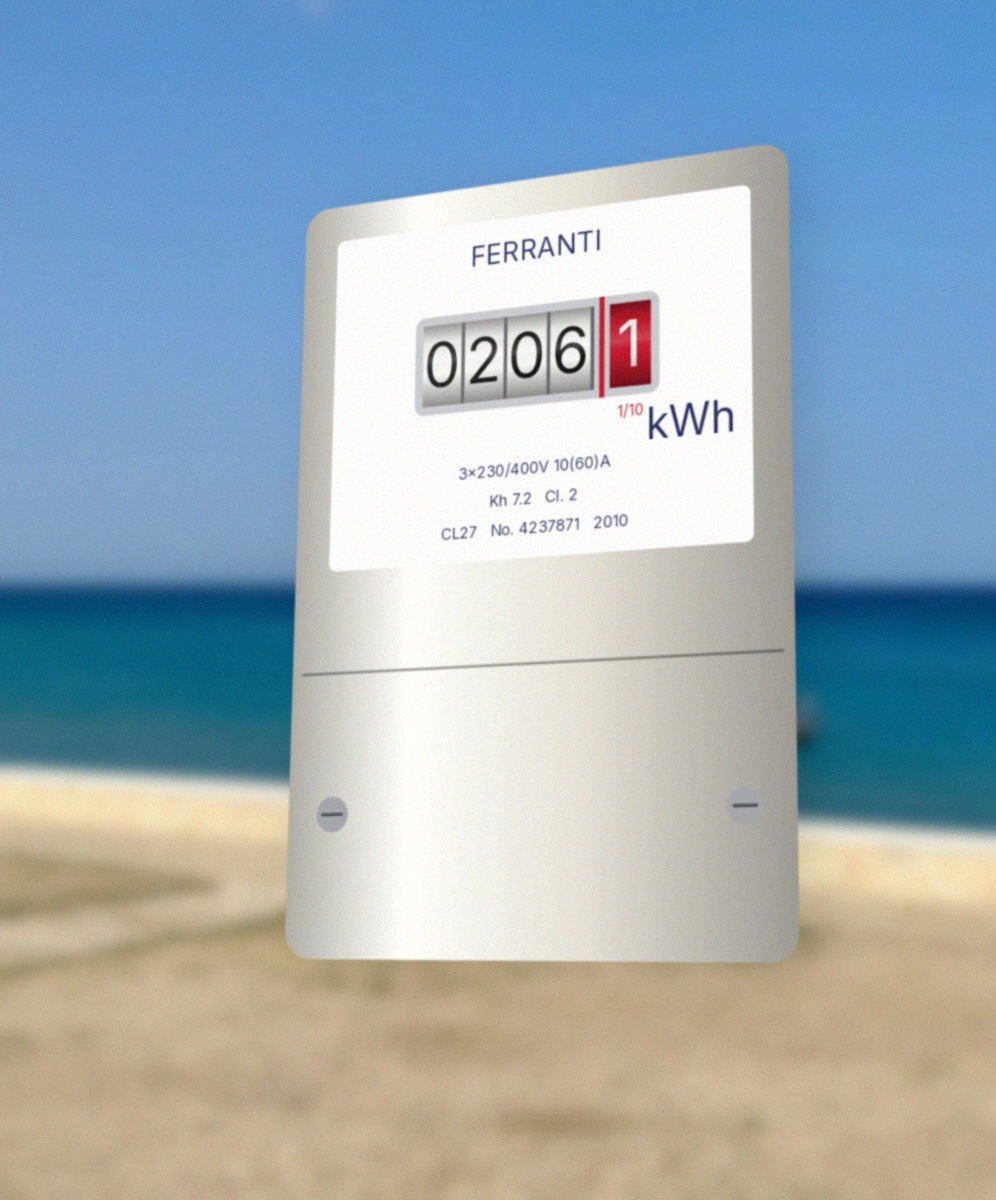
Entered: 206.1 kWh
